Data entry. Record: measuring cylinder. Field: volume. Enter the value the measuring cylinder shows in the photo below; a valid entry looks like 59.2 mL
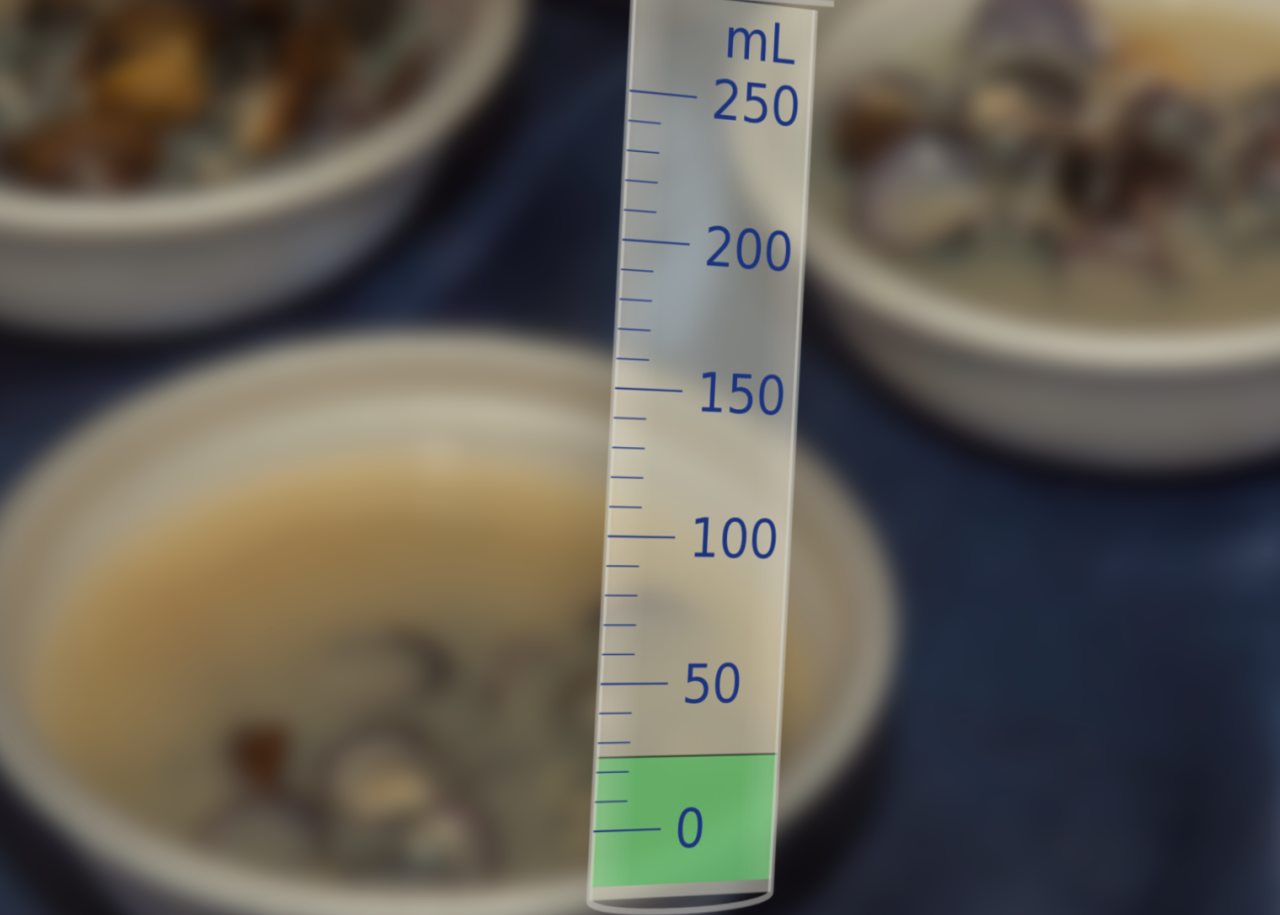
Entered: 25 mL
